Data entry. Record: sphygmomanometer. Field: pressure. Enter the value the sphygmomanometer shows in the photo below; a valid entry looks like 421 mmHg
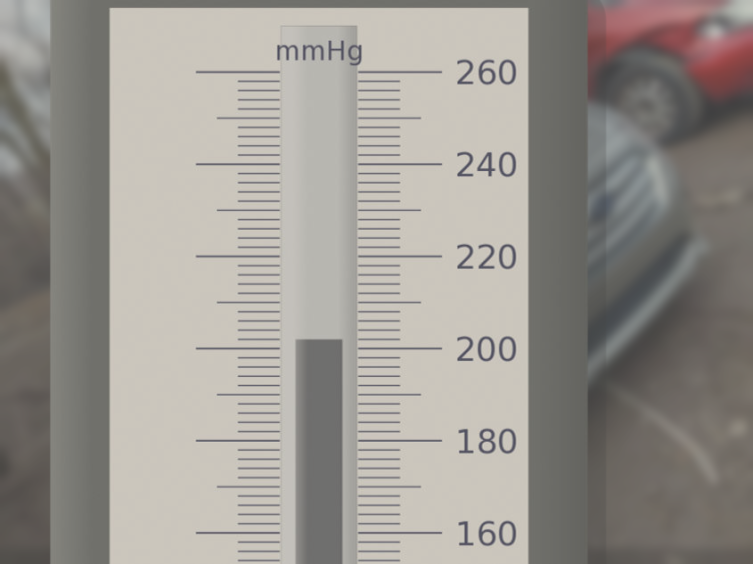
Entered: 202 mmHg
